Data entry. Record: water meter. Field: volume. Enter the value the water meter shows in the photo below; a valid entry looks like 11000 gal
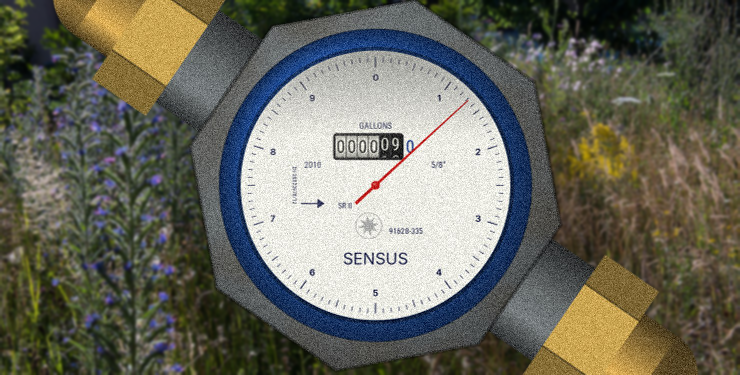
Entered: 91.3 gal
